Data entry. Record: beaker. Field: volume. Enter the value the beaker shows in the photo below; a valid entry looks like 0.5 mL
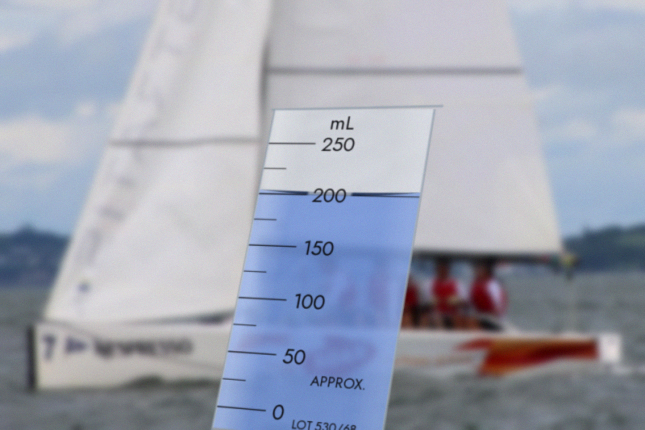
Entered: 200 mL
